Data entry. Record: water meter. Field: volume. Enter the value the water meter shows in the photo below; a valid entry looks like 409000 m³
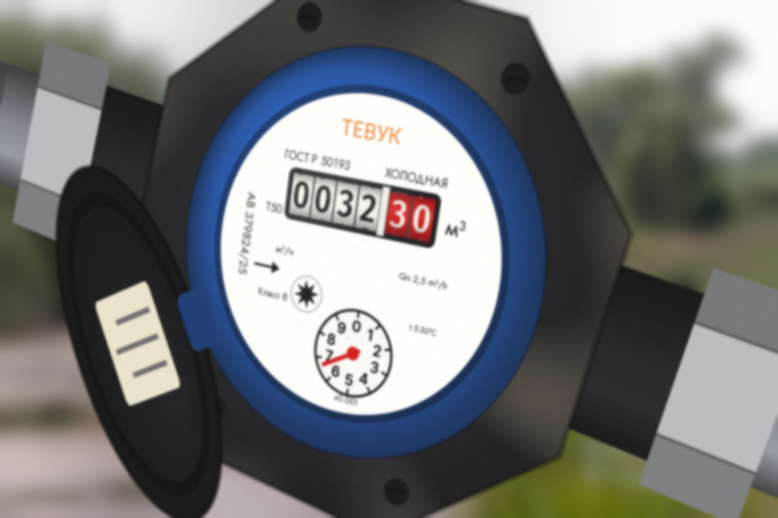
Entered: 32.306 m³
